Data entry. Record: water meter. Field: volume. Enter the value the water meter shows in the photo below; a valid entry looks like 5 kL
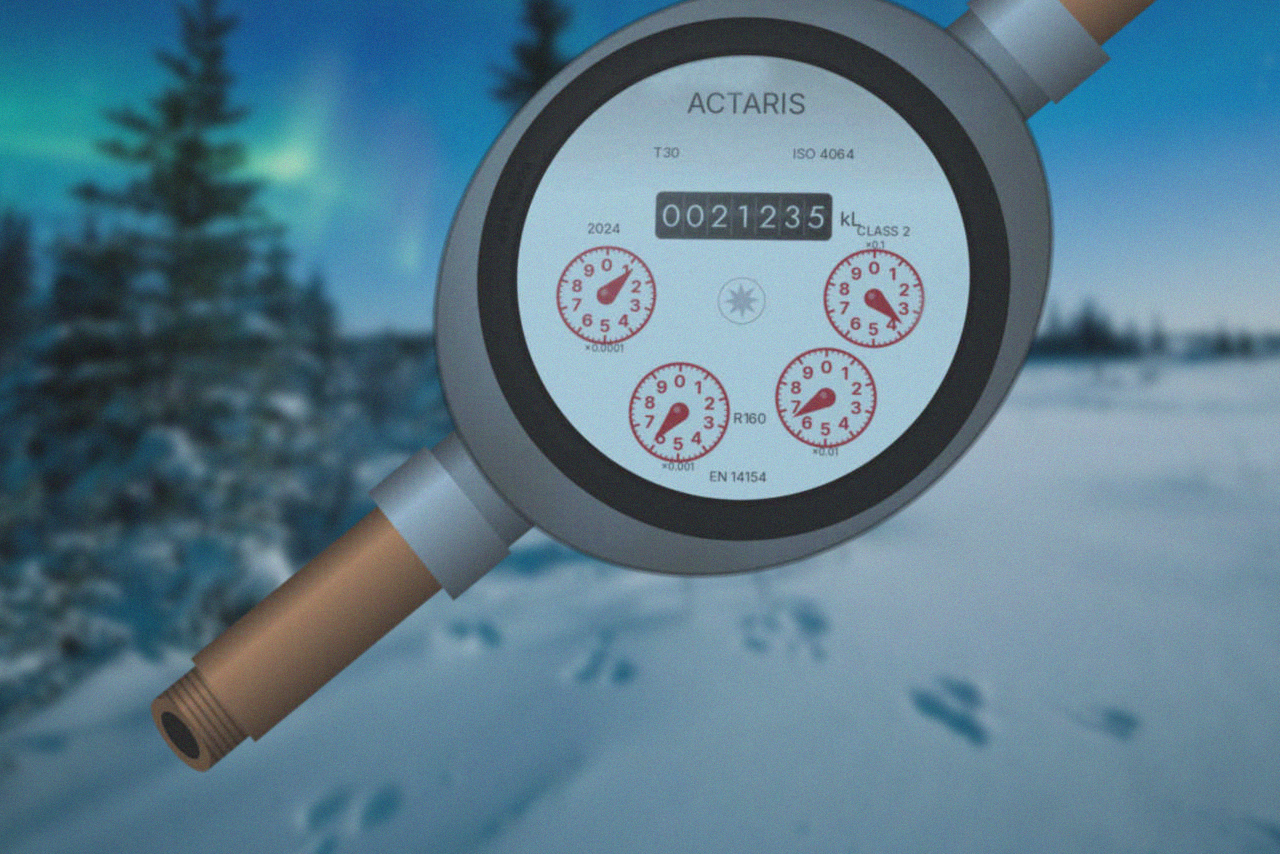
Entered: 21235.3661 kL
